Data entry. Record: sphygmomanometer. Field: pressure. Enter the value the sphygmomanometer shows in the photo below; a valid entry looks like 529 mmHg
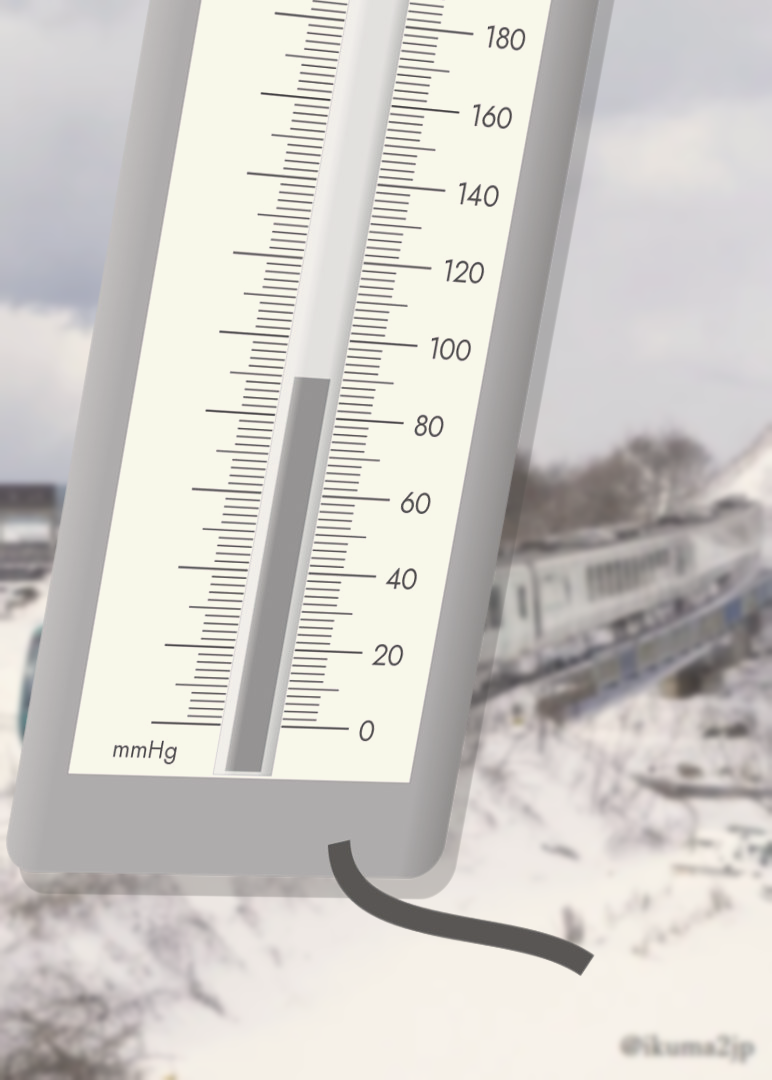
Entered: 90 mmHg
